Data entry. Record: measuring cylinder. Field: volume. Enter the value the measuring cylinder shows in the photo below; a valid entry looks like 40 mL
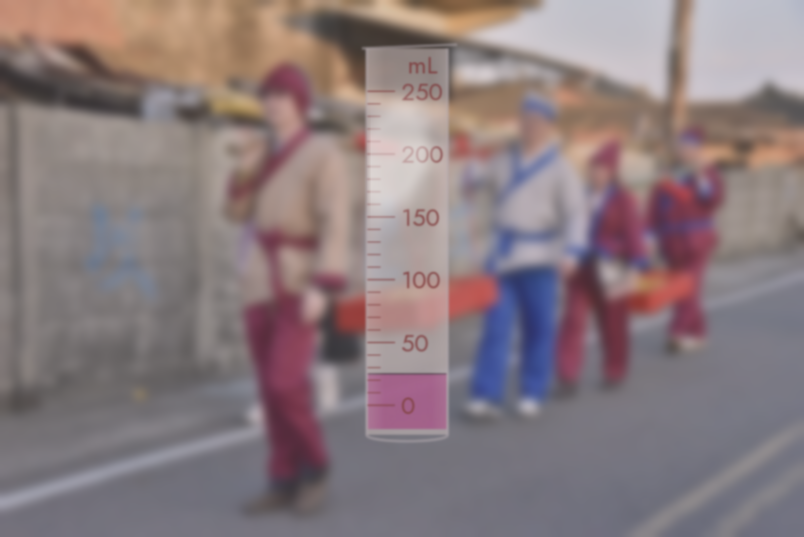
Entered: 25 mL
